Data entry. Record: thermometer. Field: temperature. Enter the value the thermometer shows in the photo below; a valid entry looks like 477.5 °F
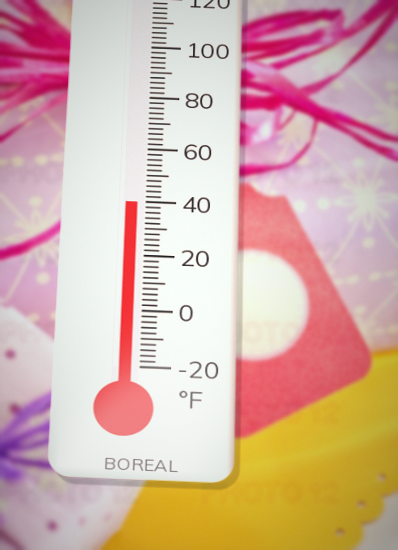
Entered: 40 °F
